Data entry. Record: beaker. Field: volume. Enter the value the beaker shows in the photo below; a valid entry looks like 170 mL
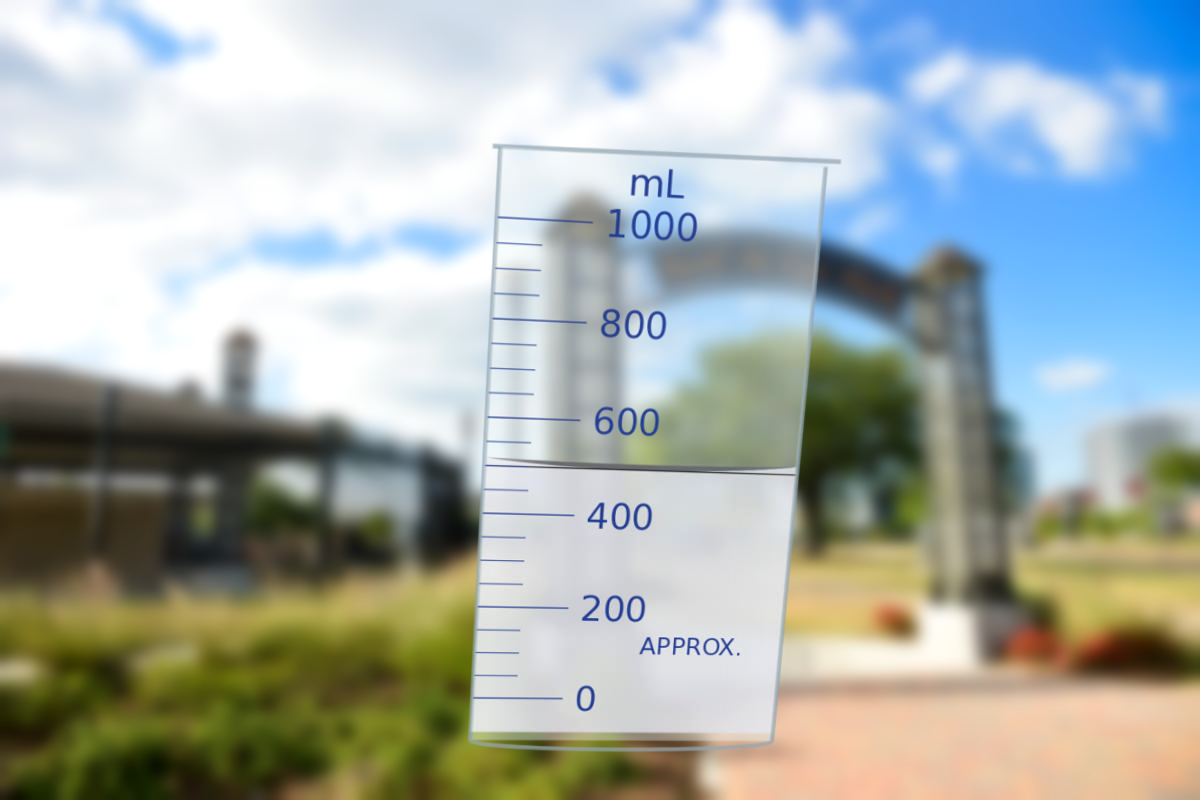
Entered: 500 mL
